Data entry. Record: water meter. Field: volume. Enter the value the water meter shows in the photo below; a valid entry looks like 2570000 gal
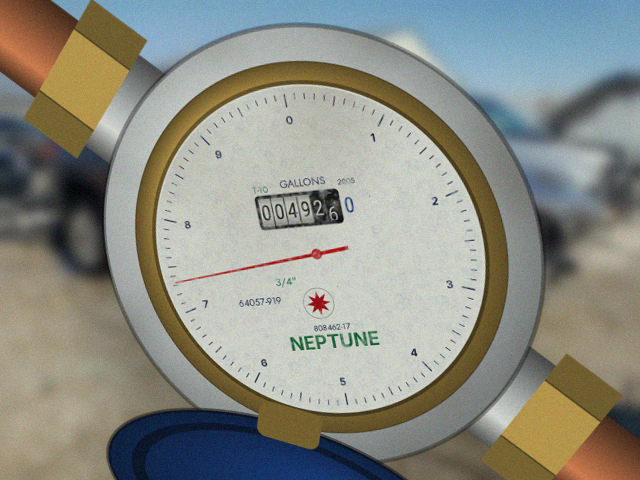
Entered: 49257.3 gal
